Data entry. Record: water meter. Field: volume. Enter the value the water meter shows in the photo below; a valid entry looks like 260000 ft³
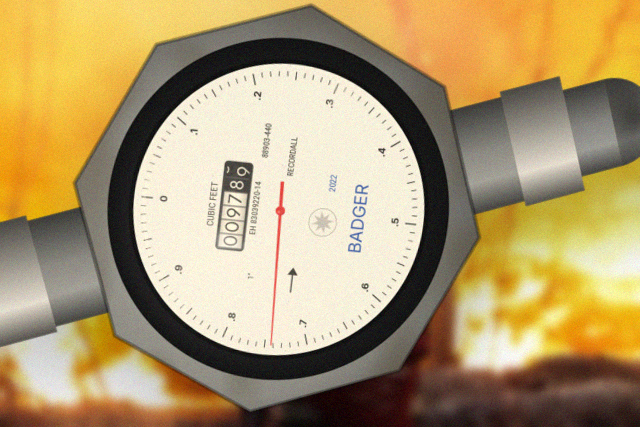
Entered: 9788.74 ft³
